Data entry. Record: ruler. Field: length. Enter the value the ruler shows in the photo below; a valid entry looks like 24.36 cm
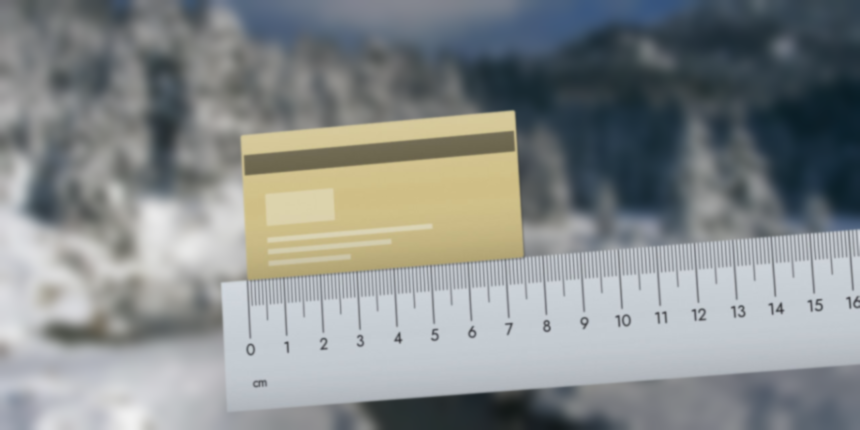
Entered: 7.5 cm
